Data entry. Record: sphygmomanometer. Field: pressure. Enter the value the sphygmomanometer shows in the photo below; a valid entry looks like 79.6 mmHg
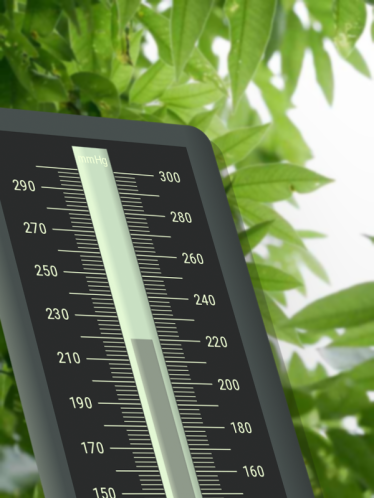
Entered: 220 mmHg
